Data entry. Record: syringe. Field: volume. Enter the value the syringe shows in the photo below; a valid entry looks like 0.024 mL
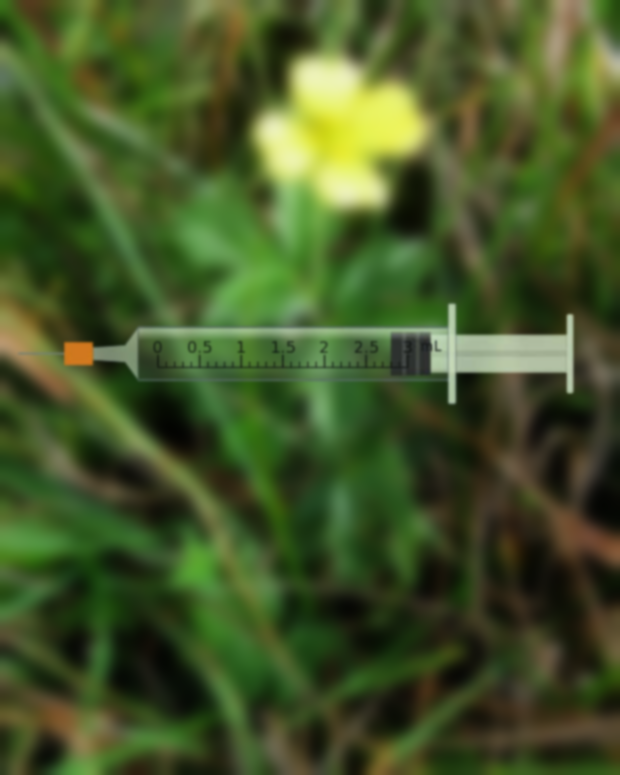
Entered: 2.8 mL
